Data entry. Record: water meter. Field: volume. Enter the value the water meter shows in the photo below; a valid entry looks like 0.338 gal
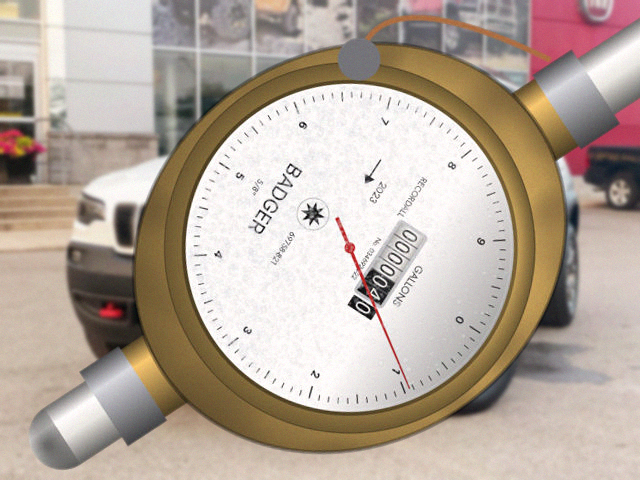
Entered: 40.9 gal
